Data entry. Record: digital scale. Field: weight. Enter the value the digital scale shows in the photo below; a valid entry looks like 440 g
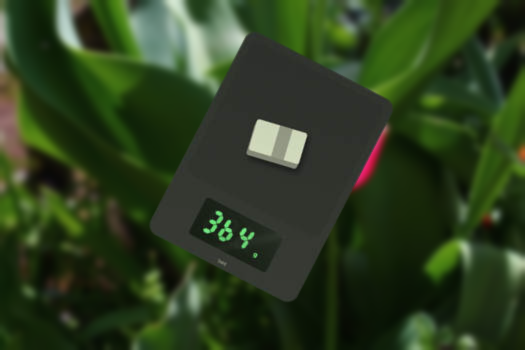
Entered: 364 g
